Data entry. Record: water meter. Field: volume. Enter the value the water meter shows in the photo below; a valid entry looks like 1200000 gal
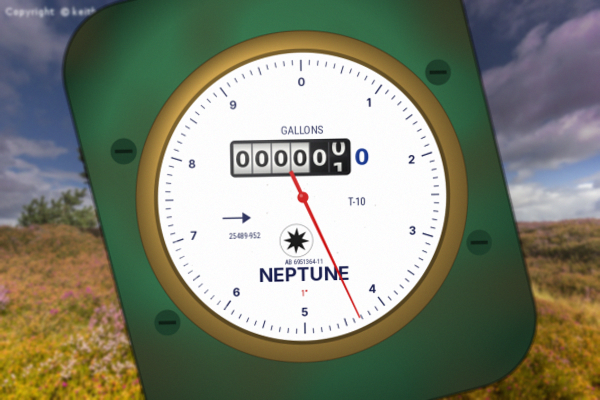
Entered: 4.3 gal
